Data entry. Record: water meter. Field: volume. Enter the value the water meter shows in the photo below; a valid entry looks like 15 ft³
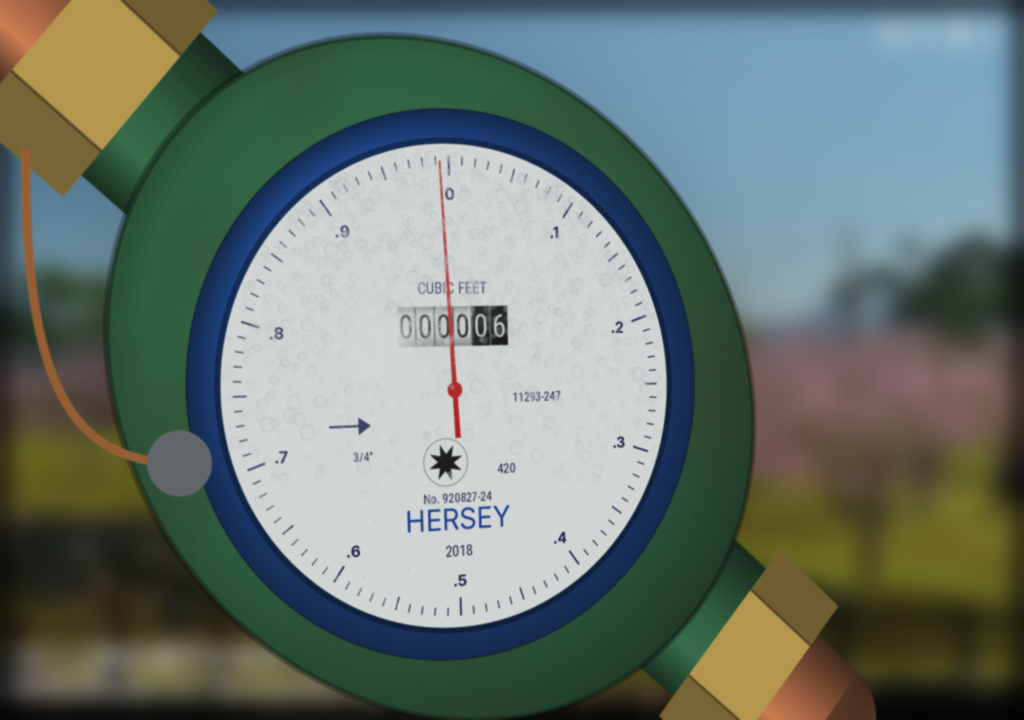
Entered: 5.99 ft³
